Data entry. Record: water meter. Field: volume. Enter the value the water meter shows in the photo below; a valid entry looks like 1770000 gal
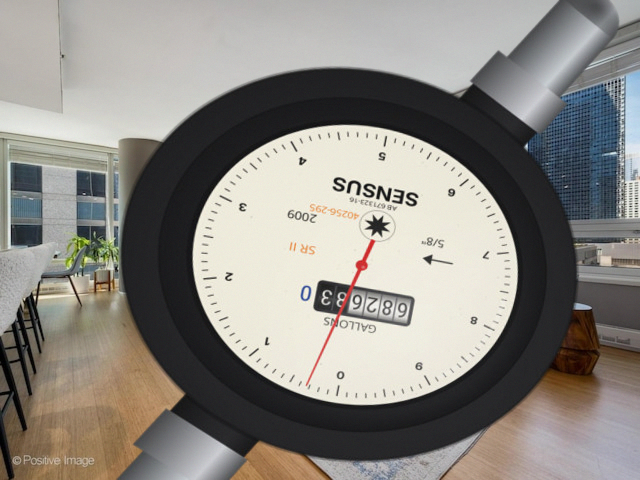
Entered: 6826830.3 gal
